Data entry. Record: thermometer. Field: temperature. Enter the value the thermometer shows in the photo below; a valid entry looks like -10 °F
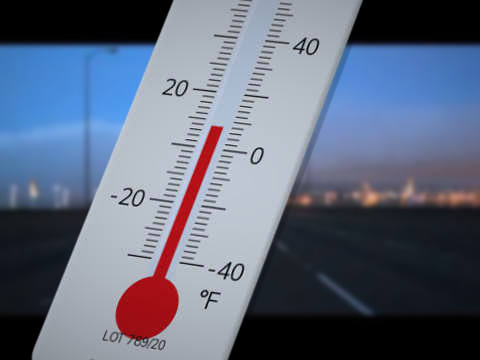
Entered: 8 °F
